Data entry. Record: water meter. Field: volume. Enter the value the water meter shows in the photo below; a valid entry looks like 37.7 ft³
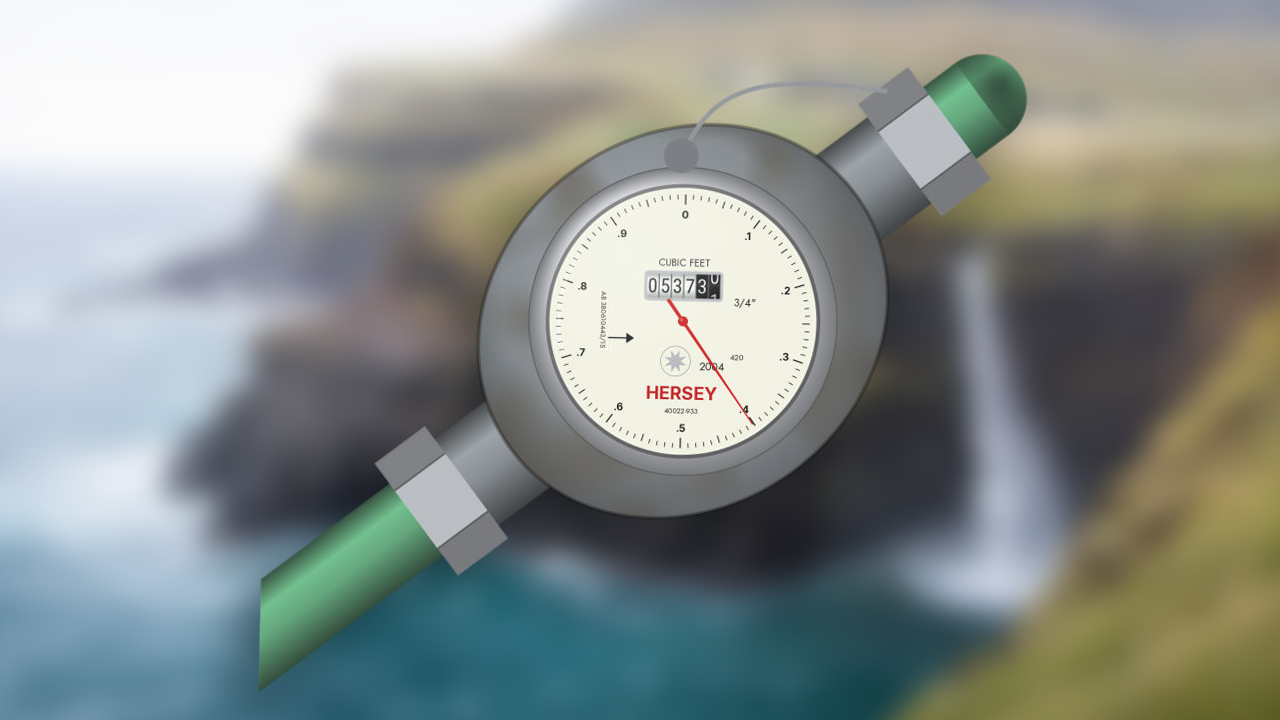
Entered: 53730.40 ft³
